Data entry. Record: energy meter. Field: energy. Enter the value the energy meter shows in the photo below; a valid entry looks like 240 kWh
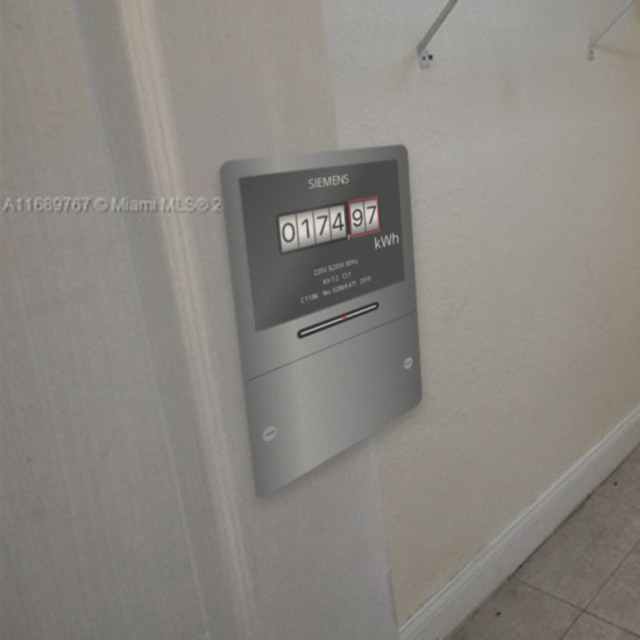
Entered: 174.97 kWh
